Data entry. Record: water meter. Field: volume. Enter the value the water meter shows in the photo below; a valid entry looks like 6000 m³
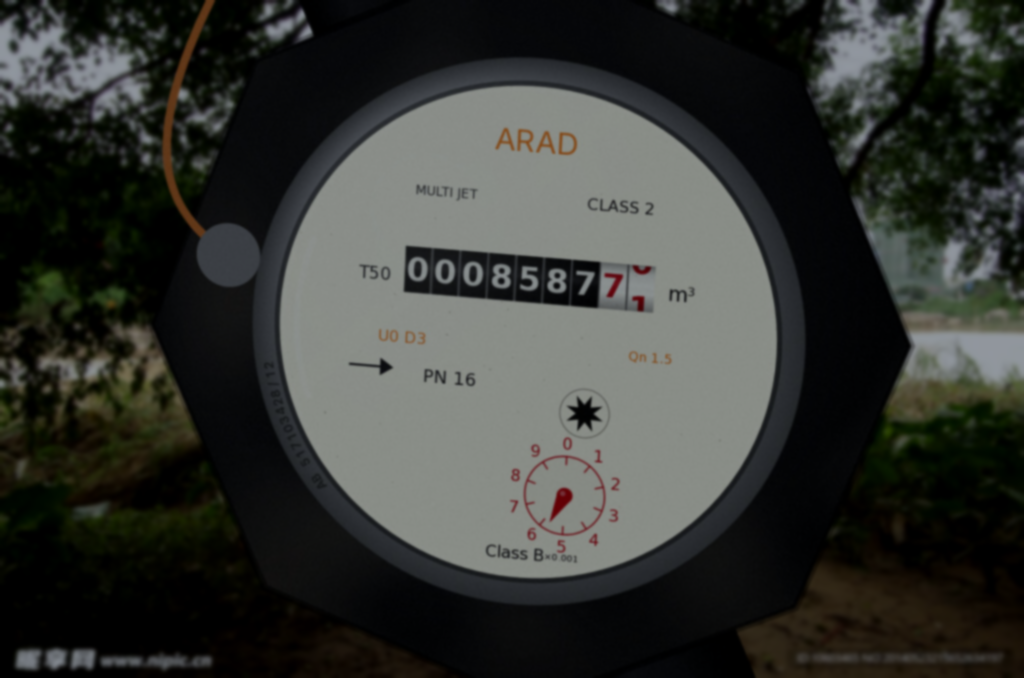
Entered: 8587.705 m³
